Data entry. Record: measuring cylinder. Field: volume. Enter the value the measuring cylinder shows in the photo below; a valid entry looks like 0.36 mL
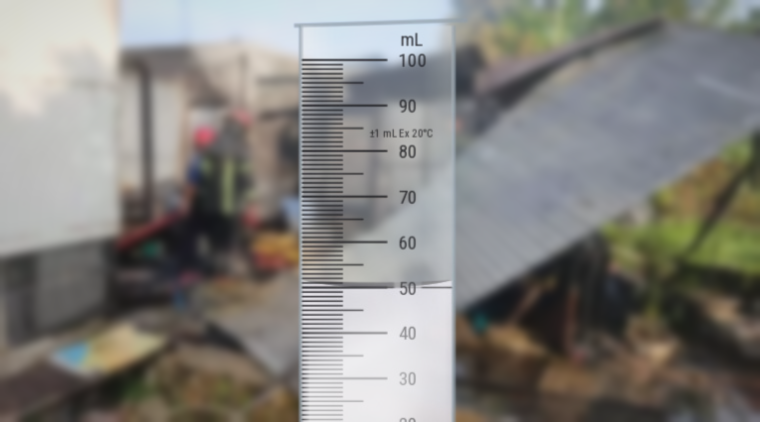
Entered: 50 mL
